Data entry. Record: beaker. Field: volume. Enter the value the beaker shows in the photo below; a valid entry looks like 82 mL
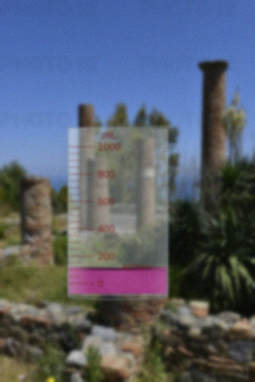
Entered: 100 mL
